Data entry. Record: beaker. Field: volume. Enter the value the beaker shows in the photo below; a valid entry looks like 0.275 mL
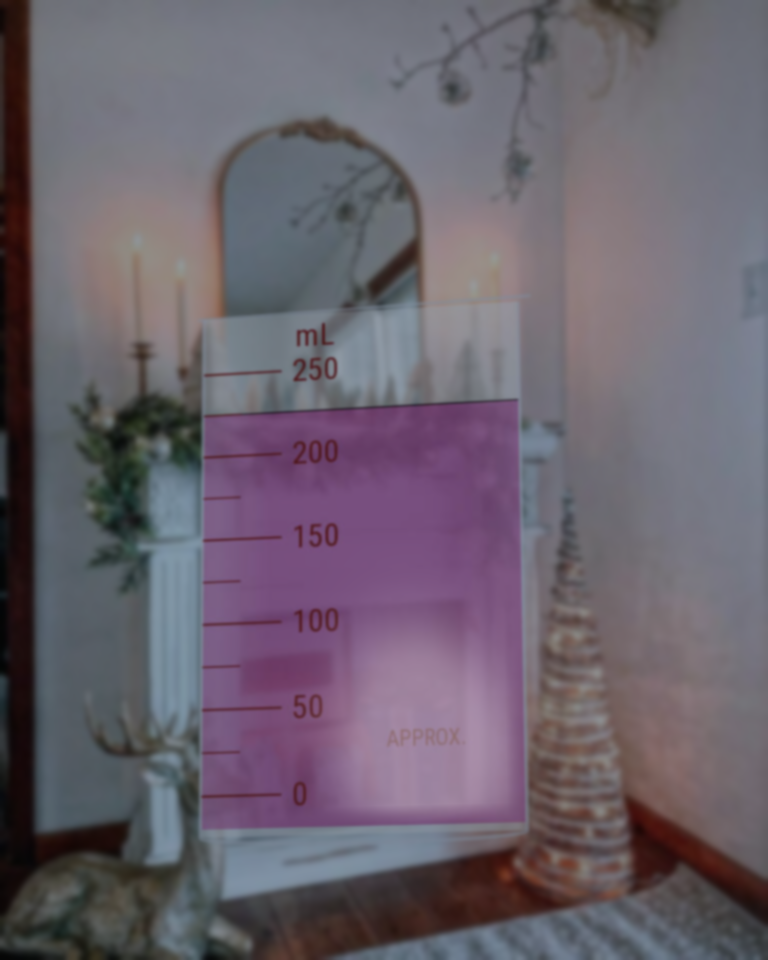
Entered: 225 mL
